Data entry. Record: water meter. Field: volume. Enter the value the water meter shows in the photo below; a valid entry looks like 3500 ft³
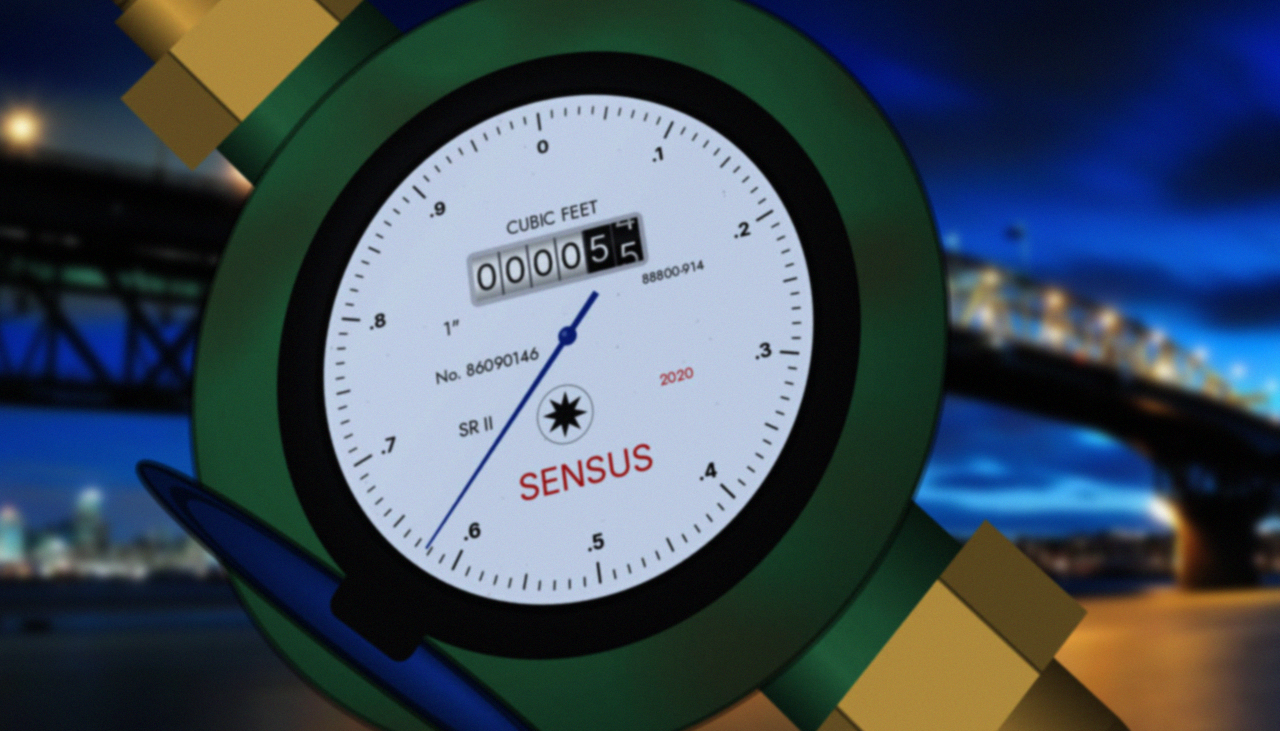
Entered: 54.62 ft³
